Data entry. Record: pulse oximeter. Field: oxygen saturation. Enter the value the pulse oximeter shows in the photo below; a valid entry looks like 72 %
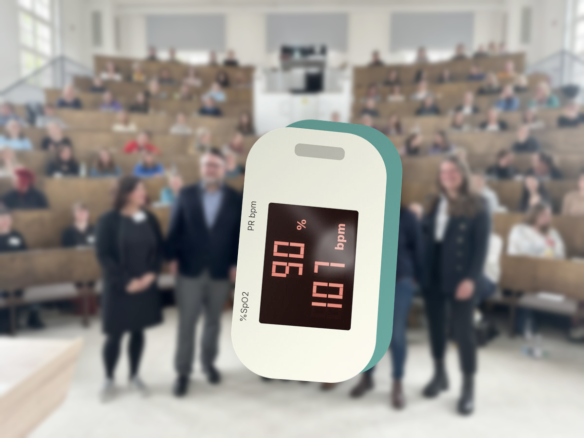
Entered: 90 %
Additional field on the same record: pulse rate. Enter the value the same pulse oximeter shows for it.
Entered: 107 bpm
